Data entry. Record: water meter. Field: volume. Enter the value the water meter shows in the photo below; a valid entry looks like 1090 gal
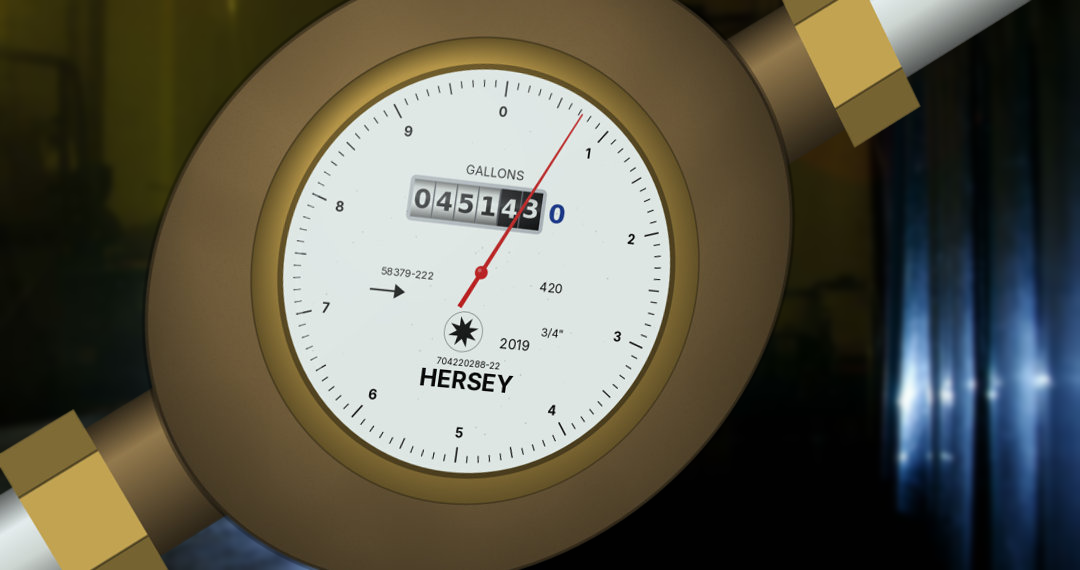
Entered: 451430.7 gal
